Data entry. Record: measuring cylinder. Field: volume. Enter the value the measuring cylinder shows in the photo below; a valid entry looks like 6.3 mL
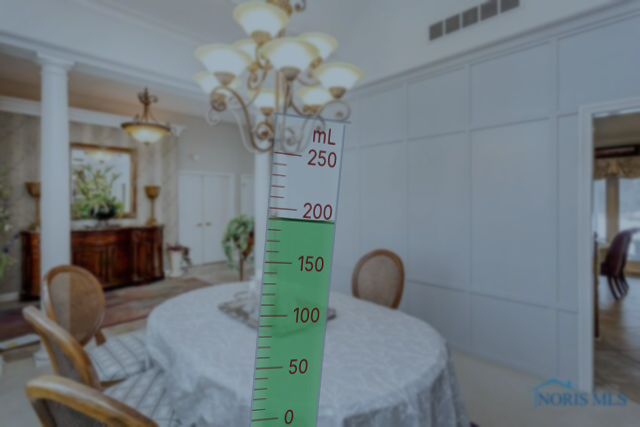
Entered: 190 mL
